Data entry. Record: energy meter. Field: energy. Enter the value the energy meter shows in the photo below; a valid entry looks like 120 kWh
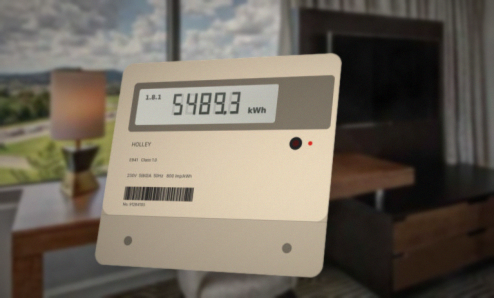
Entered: 5489.3 kWh
